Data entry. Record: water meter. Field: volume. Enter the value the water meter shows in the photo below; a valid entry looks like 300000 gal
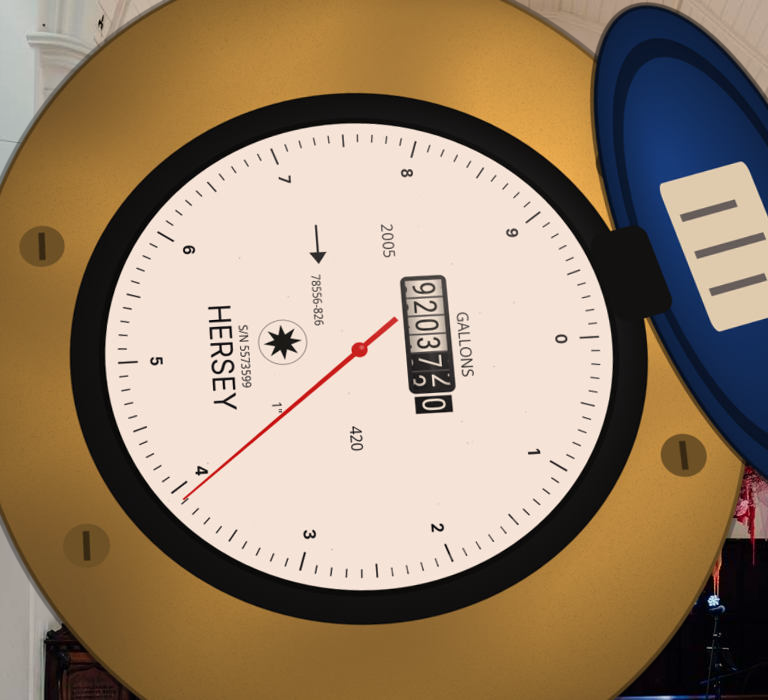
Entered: 9203723.9 gal
